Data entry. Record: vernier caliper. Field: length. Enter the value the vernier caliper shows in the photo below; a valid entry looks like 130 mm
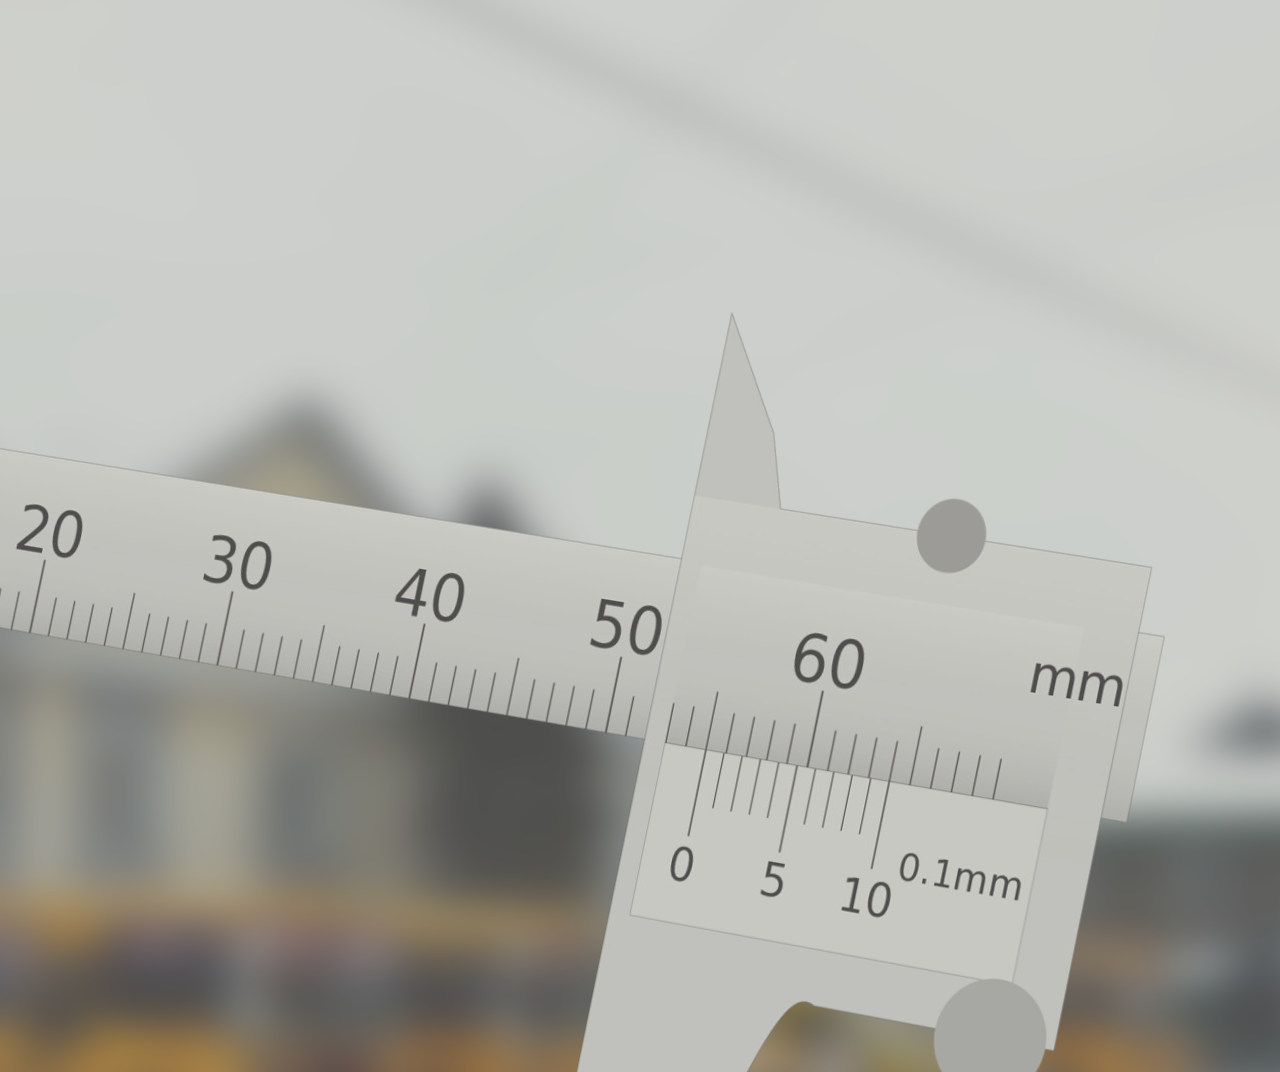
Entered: 55.0 mm
